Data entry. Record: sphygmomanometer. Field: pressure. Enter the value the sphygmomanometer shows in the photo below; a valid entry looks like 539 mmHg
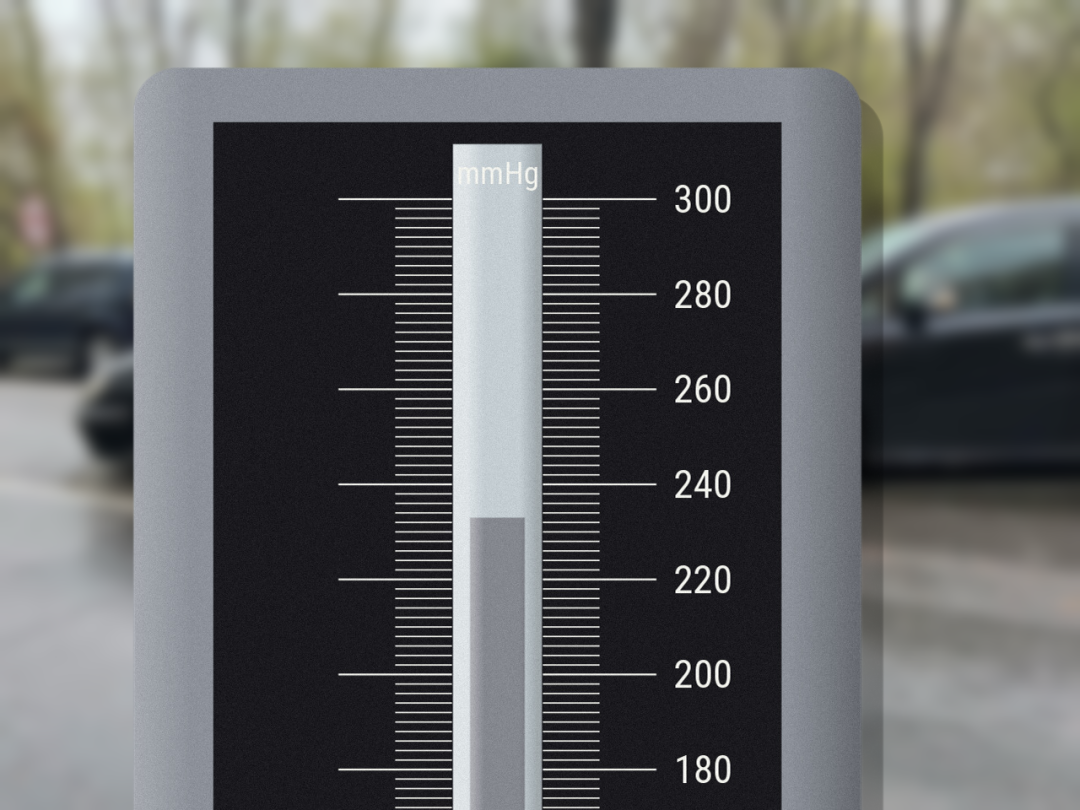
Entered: 233 mmHg
